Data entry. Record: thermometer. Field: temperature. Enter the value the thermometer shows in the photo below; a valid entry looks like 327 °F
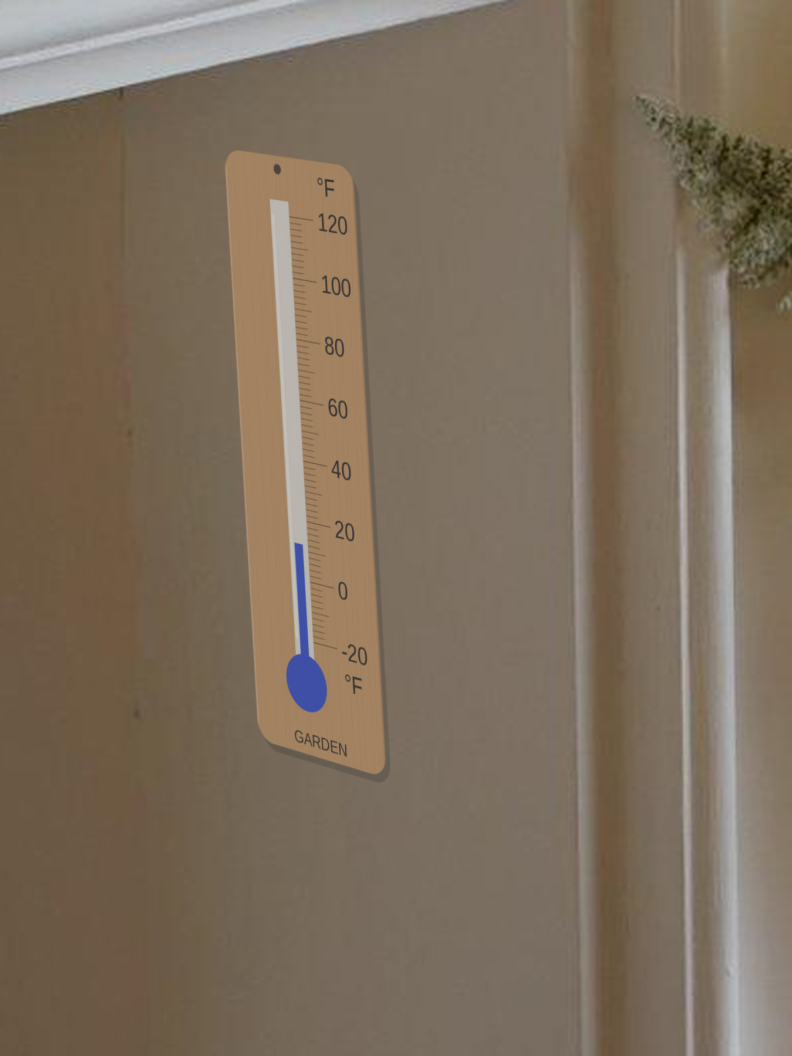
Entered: 12 °F
